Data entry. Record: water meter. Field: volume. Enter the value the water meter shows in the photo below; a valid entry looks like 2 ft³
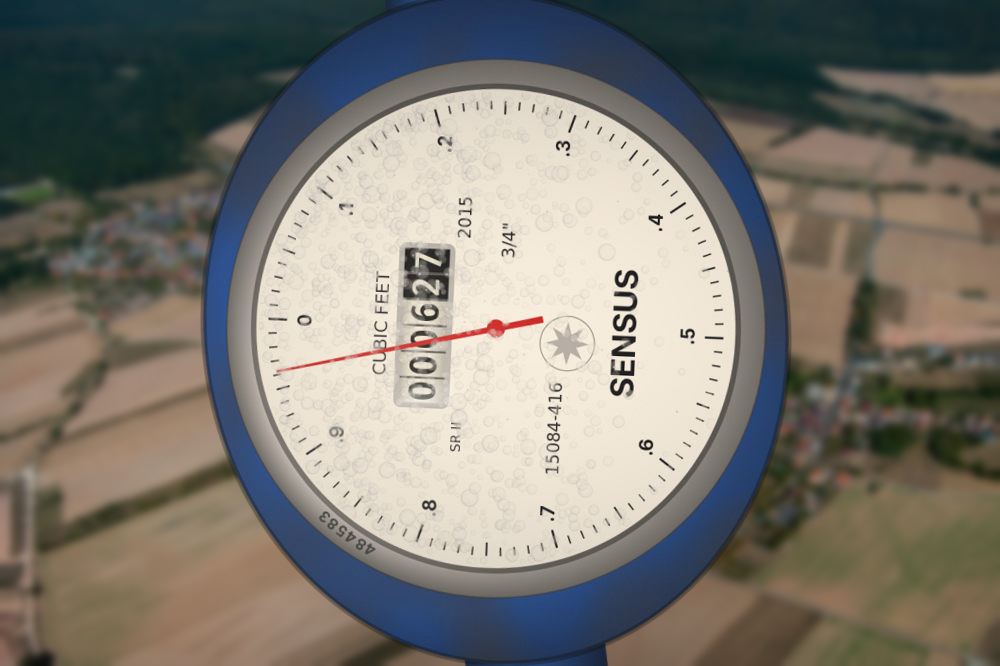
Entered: 626.96 ft³
